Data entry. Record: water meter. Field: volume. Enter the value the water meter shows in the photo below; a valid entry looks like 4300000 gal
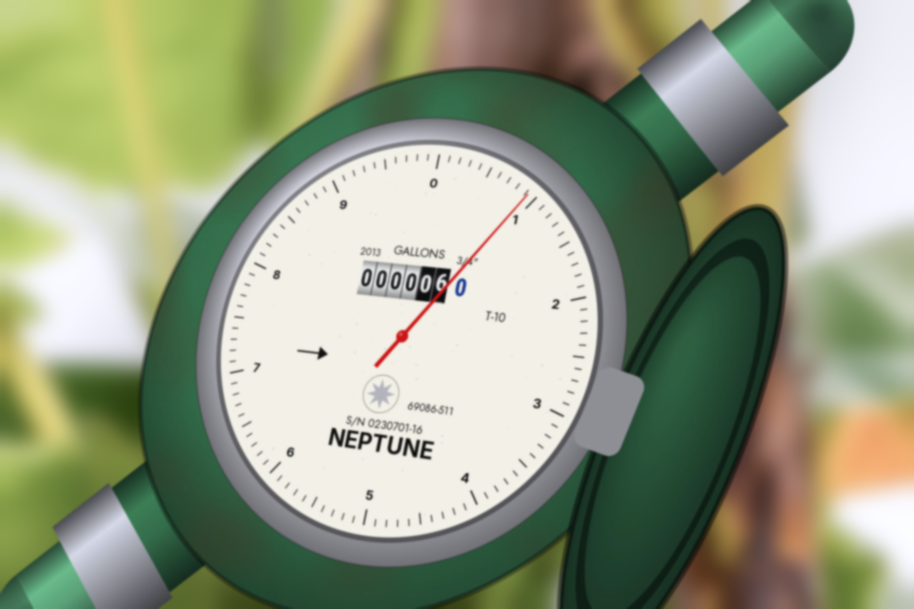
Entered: 60.9 gal
